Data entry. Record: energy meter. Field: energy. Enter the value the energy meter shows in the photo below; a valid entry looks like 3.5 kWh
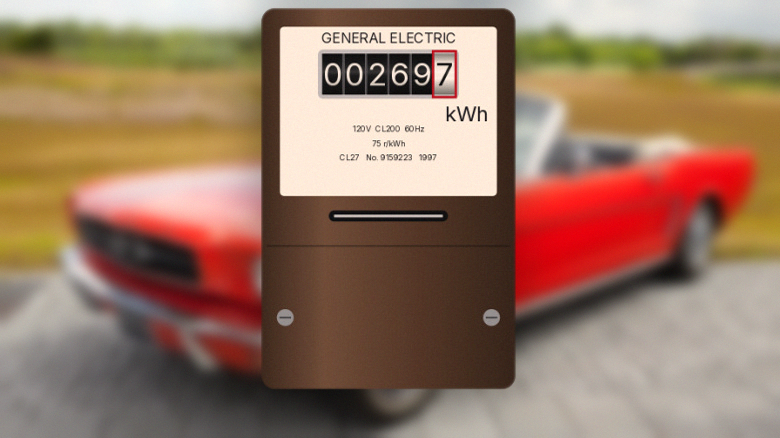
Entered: 269.7 kWh
